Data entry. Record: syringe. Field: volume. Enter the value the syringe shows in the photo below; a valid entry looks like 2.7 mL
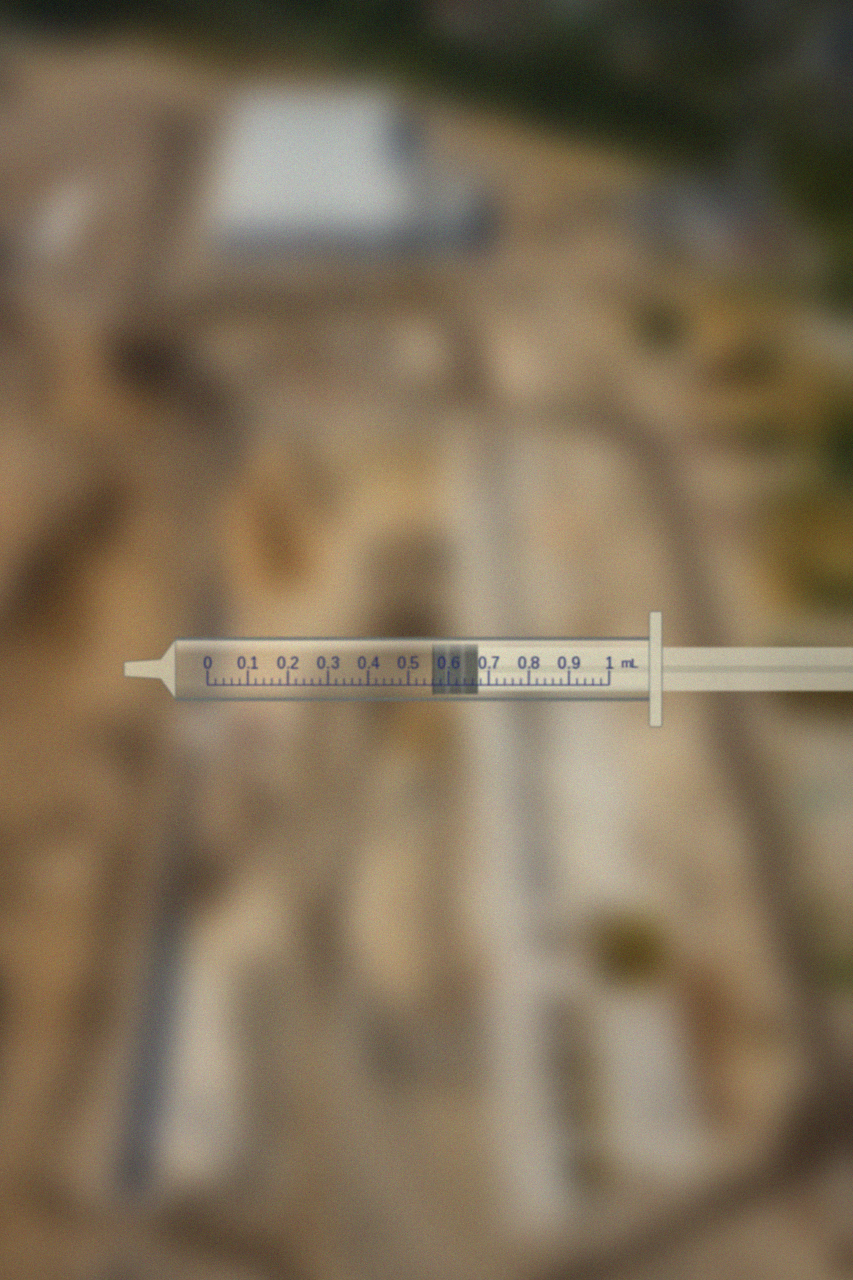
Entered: 0.56 mL
